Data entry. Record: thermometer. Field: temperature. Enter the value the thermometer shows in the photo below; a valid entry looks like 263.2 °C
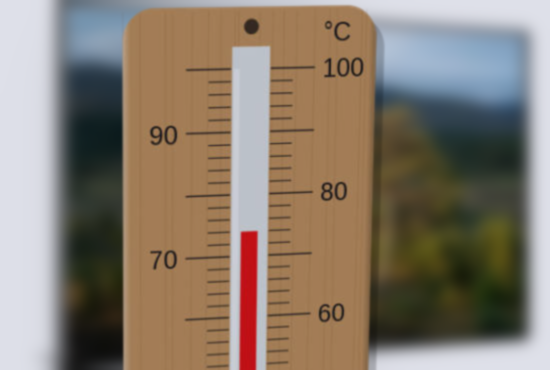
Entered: 74 °C
